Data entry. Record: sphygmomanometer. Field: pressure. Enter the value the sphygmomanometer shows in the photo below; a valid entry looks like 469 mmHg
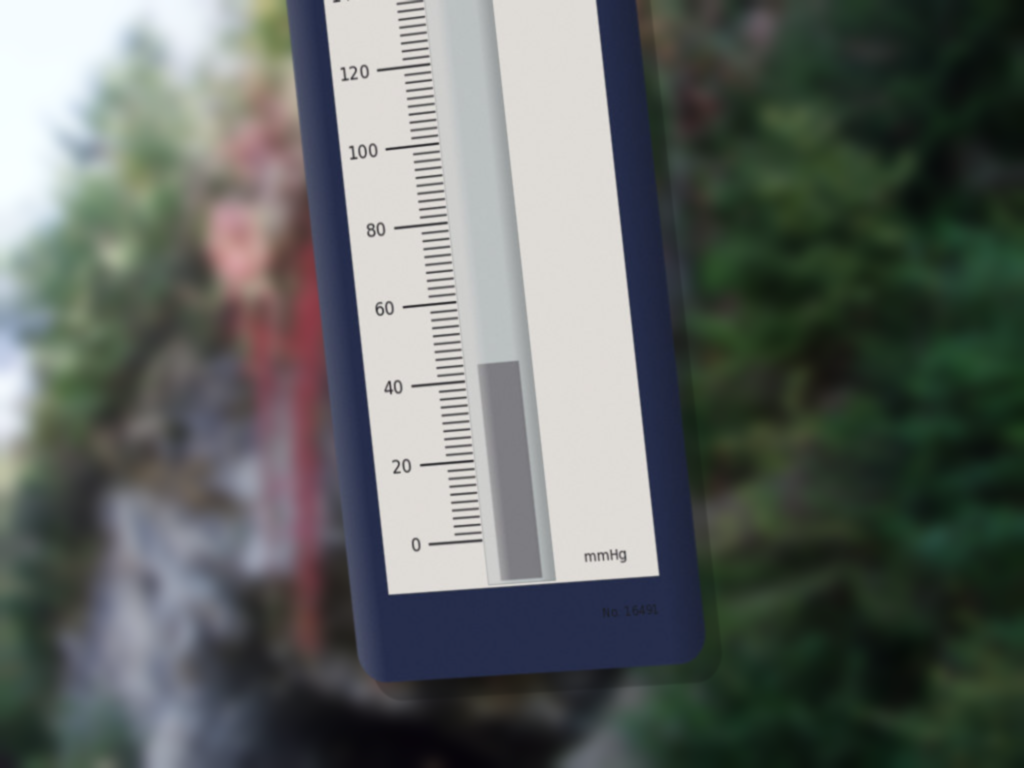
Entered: 44 mmHg
